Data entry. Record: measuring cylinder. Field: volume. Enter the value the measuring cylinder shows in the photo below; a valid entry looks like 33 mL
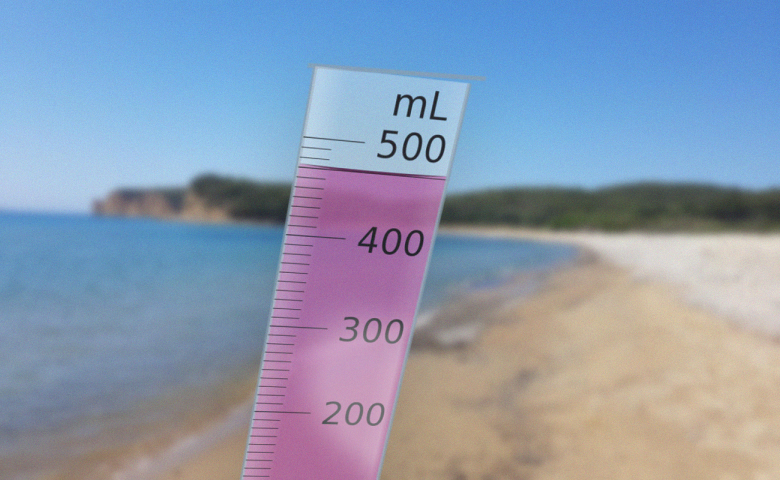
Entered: 470 mL
